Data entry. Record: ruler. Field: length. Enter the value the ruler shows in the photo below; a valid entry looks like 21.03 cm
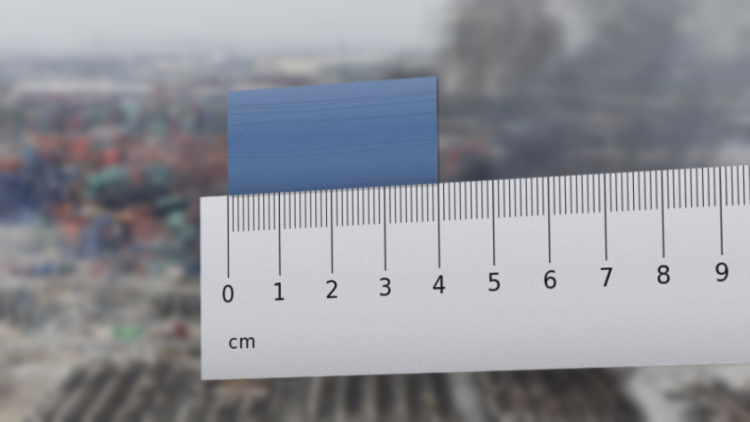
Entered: 4 cm
